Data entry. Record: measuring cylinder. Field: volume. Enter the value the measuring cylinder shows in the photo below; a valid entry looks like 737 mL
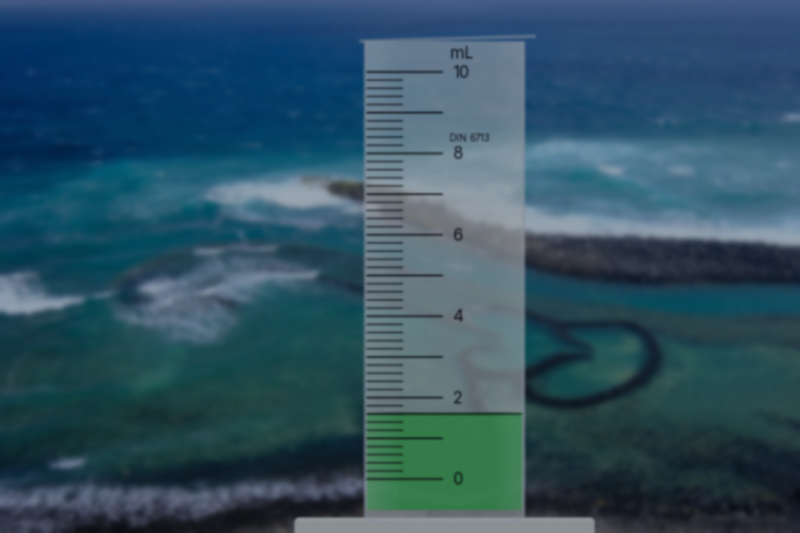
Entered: 1.6 mL
